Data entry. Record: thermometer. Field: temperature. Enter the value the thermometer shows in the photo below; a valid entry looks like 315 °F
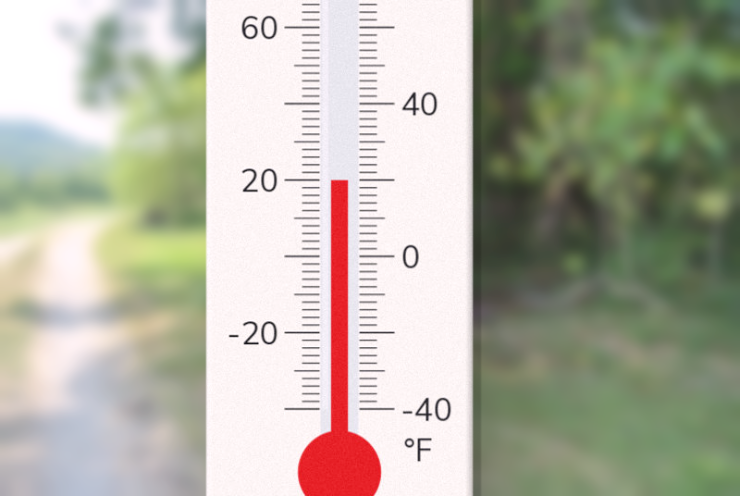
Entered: 20 °F
